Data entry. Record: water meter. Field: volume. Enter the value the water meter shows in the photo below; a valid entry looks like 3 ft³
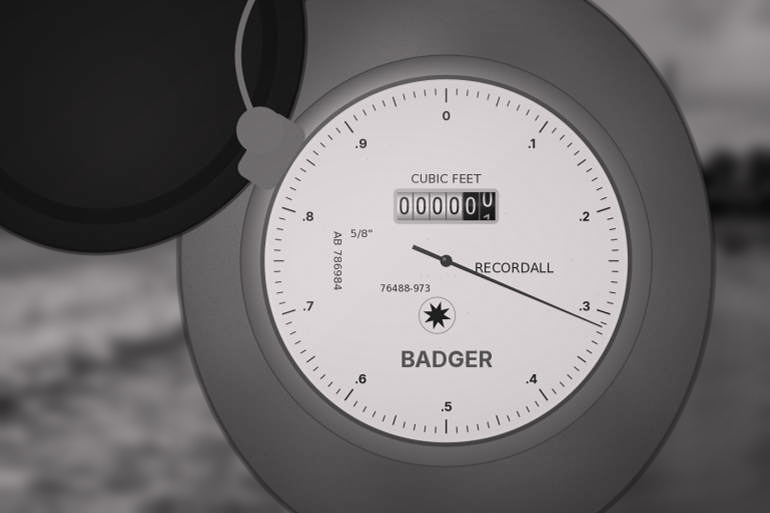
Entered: 0.31 ft³
